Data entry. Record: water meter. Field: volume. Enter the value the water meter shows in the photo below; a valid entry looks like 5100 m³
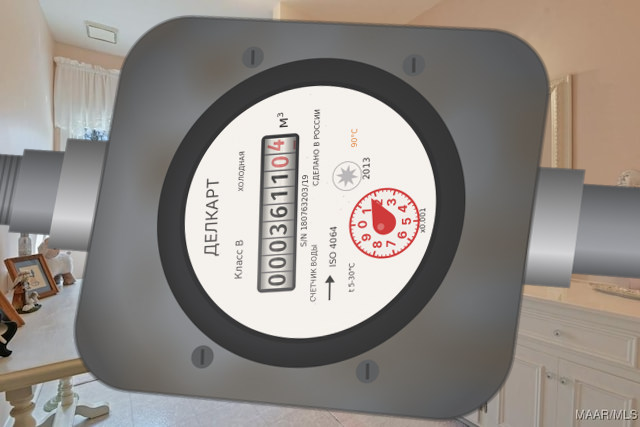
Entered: 3611.041 m³
